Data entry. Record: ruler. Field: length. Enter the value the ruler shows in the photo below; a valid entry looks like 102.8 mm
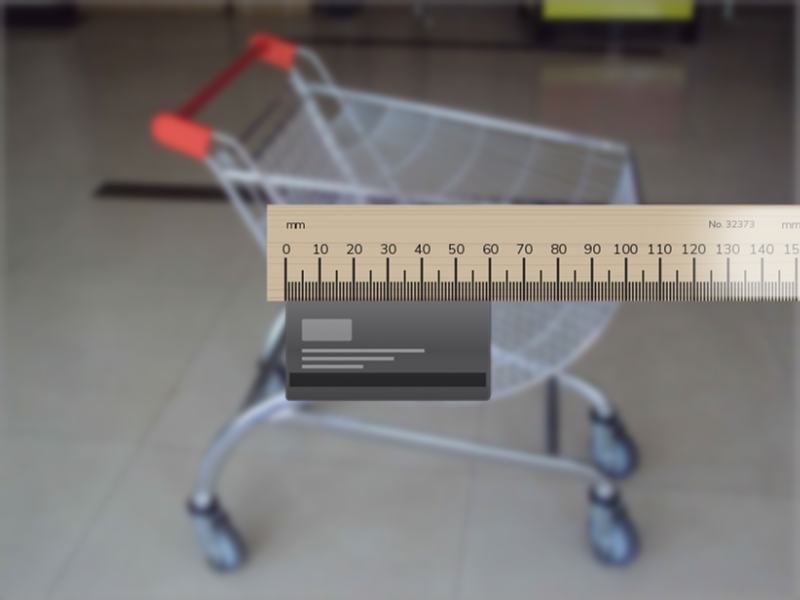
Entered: 60 mm
